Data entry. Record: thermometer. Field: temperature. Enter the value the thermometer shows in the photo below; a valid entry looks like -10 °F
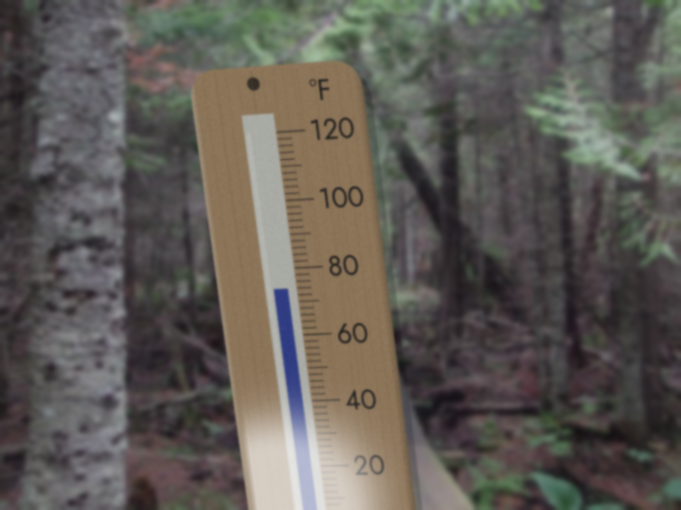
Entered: 74 °F
